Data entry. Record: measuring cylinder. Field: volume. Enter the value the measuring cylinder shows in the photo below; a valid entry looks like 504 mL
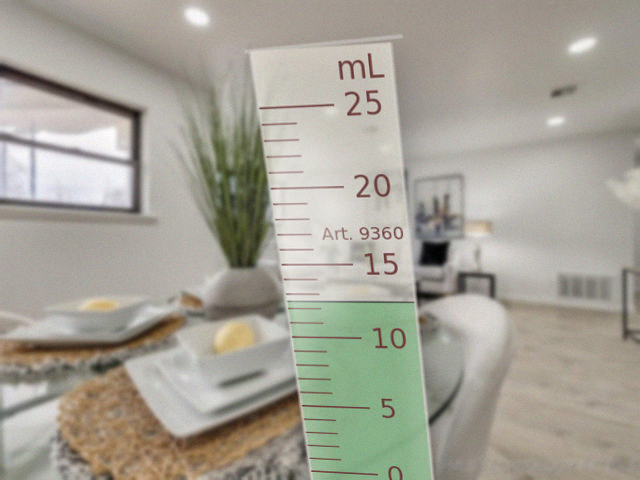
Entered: 12.5 mL
